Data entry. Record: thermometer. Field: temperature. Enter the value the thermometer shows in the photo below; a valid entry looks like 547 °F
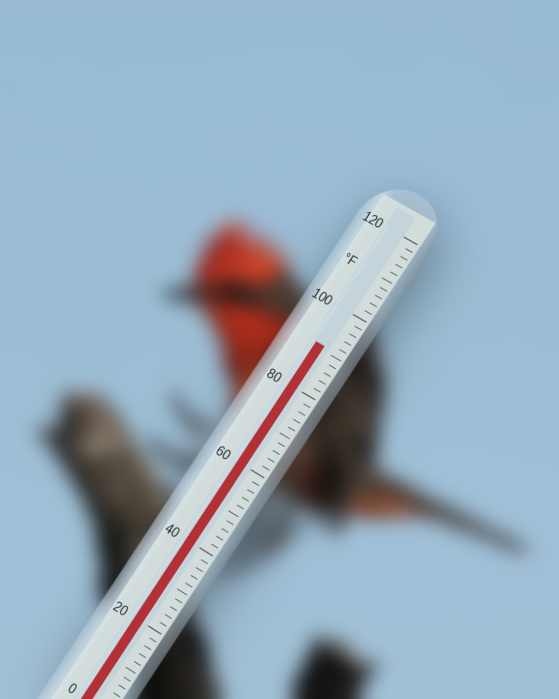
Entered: 91 °F
